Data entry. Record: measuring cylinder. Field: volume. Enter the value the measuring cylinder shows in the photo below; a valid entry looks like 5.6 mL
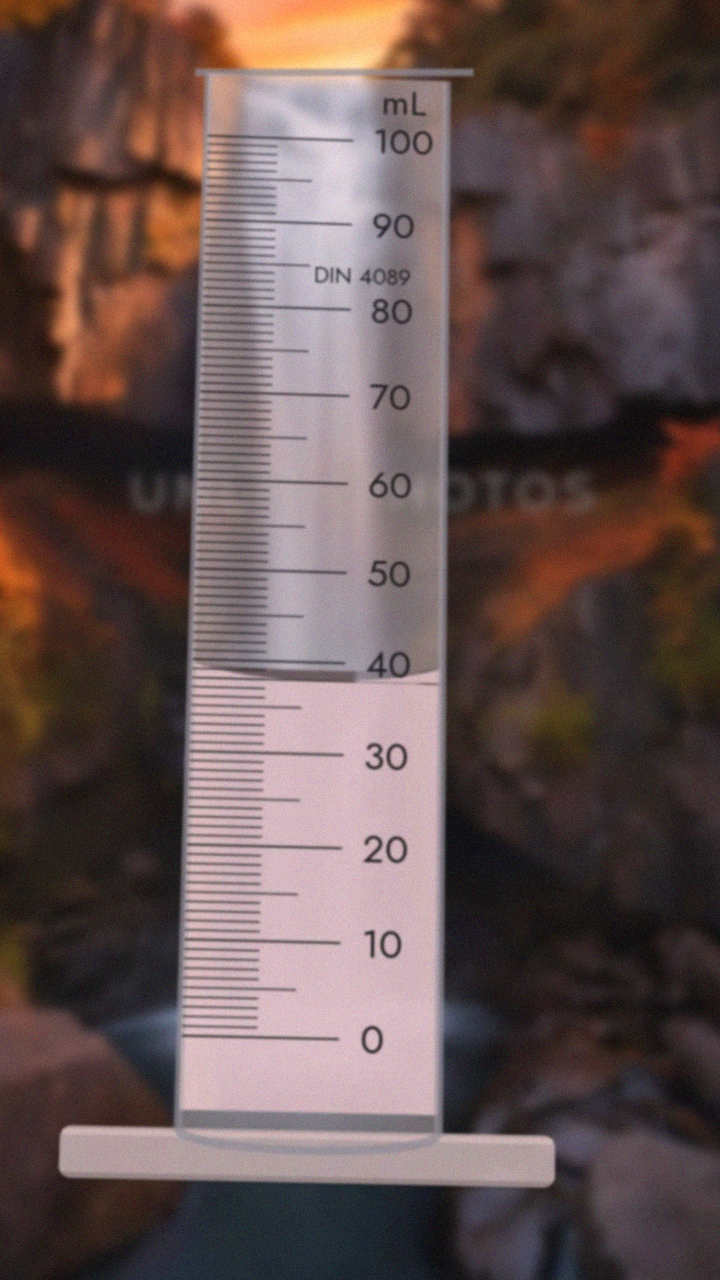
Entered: 38 mL
